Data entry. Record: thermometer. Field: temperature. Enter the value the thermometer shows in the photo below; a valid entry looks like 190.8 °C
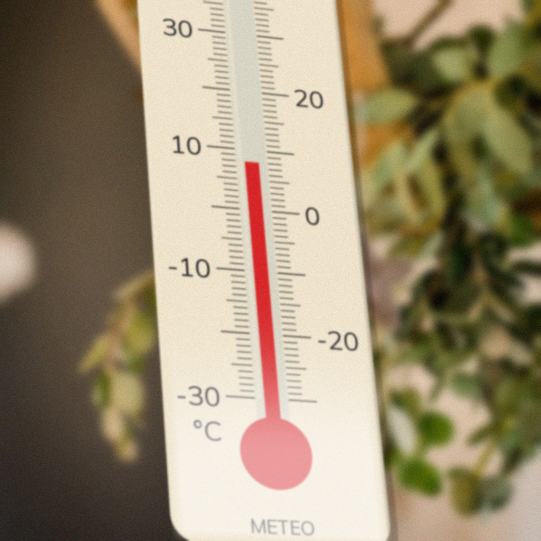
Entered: 8 °C
